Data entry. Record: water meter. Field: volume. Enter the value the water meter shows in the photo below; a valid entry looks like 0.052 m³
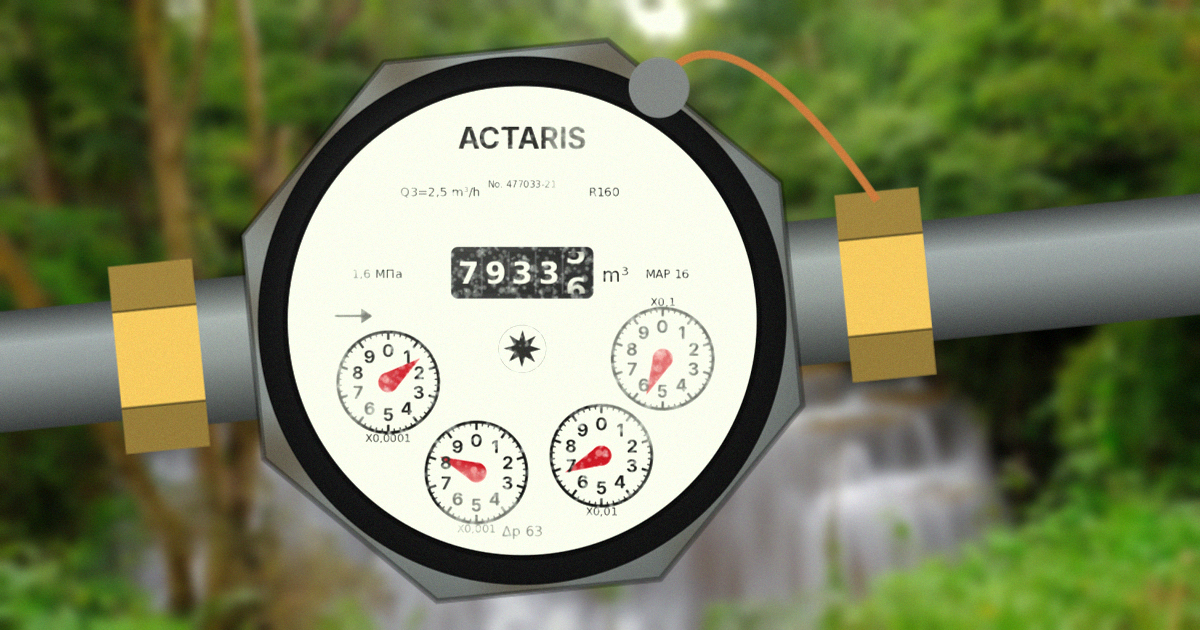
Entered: 79335.5681 m³
